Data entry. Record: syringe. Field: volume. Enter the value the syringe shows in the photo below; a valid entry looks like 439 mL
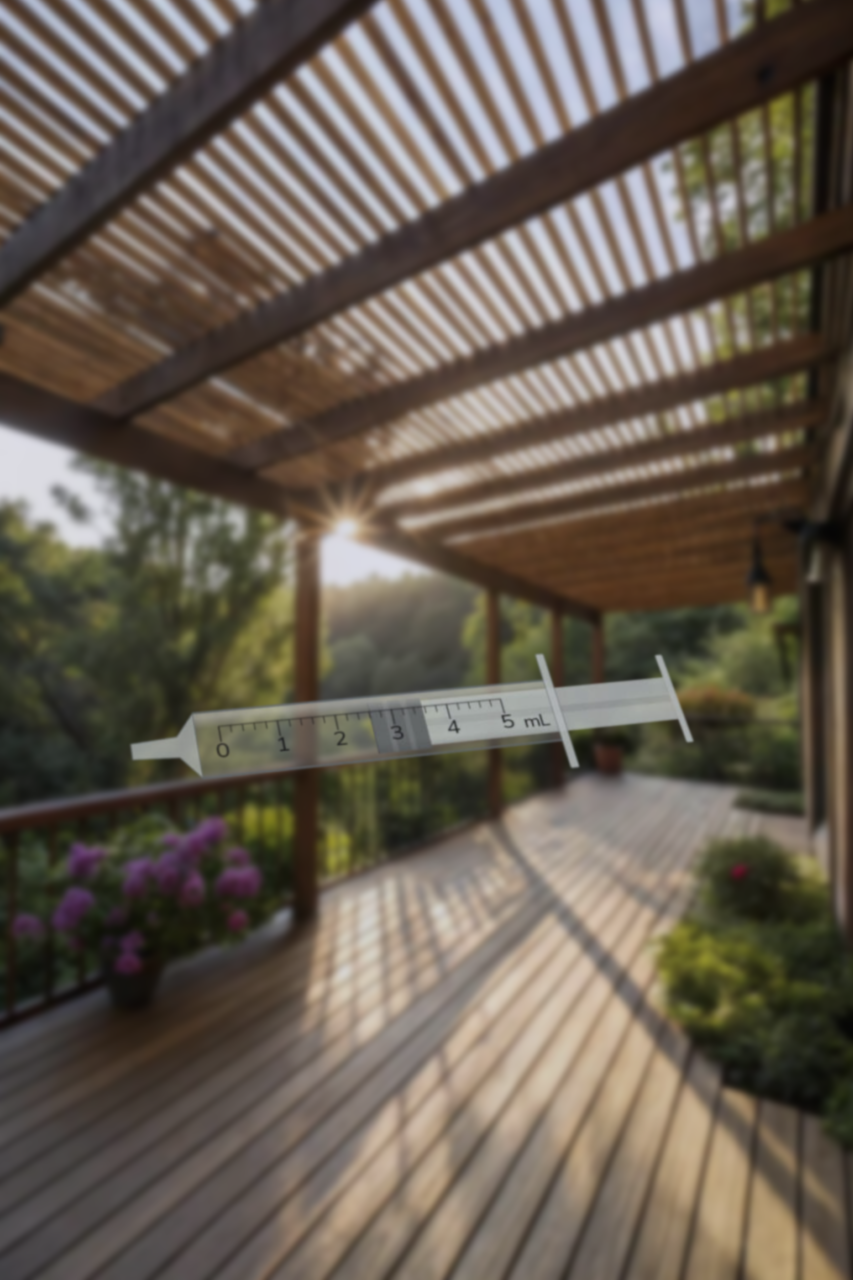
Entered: 2.6 mL
